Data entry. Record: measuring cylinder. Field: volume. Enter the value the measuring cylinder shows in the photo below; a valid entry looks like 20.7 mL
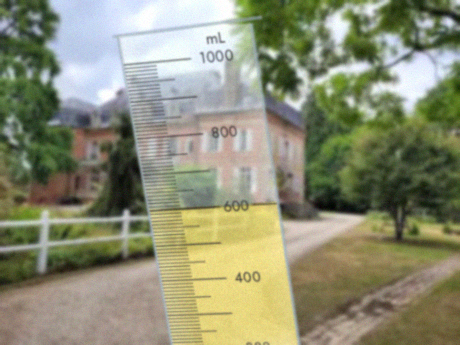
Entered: 600 mL
